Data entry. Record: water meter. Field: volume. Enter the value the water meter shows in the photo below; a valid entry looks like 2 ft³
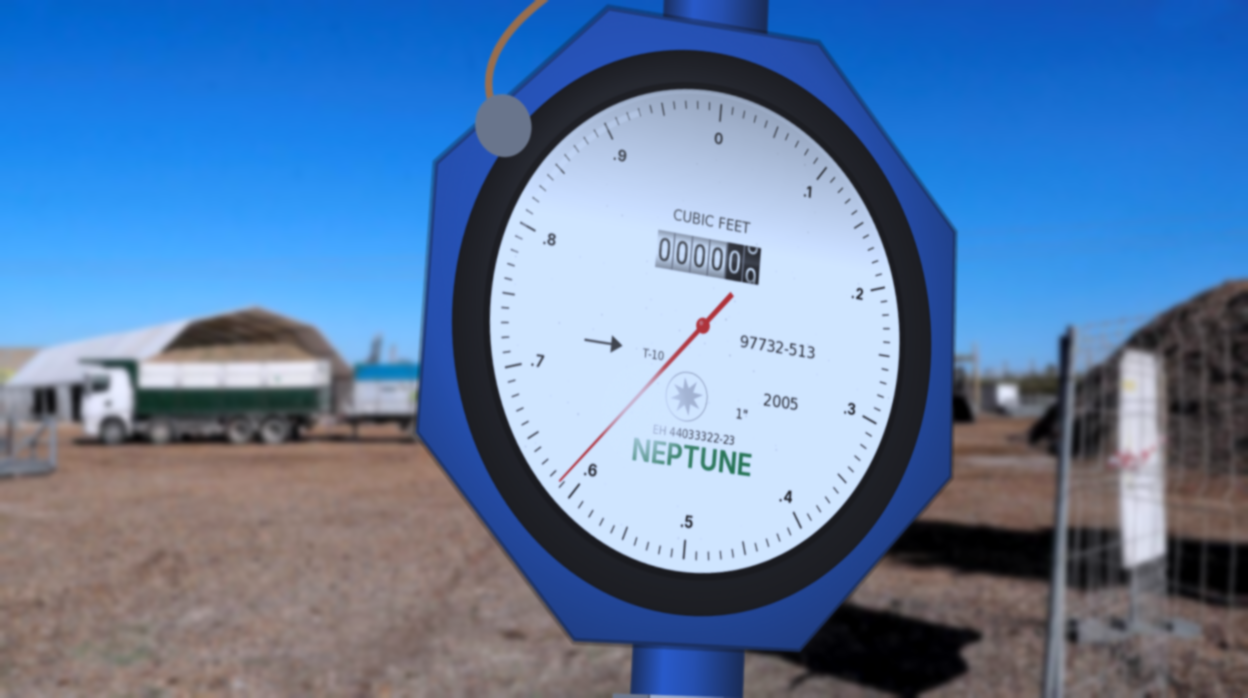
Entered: 8.61 ft³
